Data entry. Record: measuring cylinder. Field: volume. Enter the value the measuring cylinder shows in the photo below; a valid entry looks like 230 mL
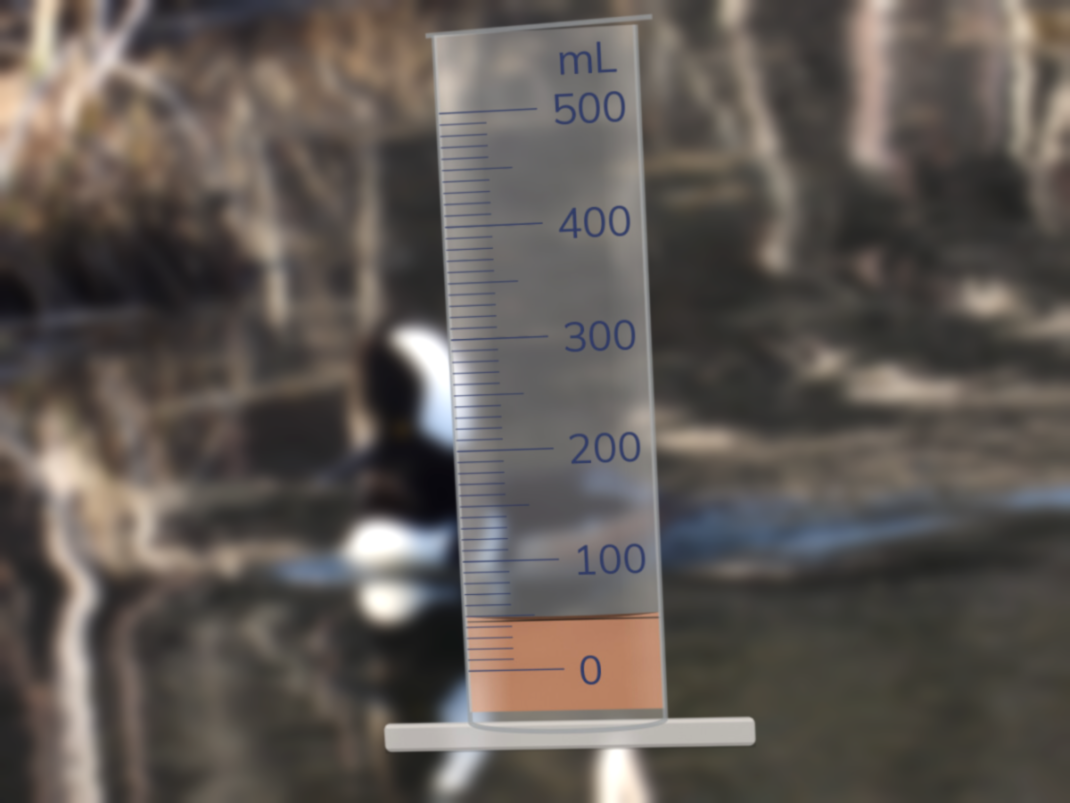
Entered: 45 mL
